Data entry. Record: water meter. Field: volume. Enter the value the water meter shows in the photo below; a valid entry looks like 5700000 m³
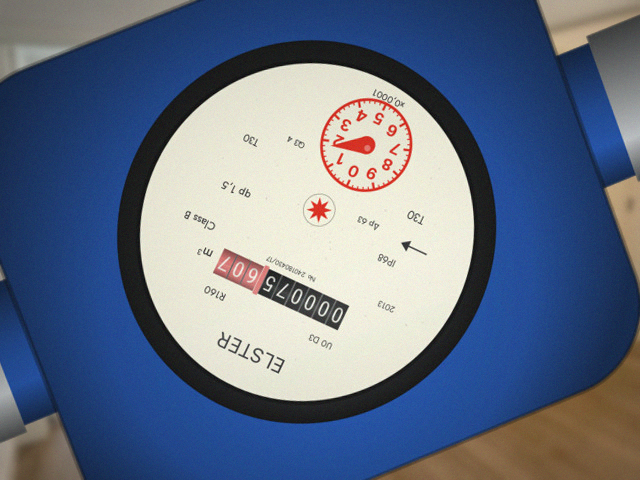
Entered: 75.6071 m³
